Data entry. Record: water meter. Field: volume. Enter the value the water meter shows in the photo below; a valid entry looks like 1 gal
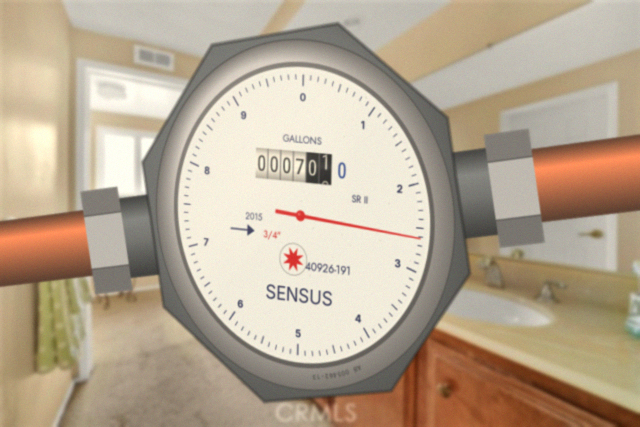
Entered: 7012.6 gal
